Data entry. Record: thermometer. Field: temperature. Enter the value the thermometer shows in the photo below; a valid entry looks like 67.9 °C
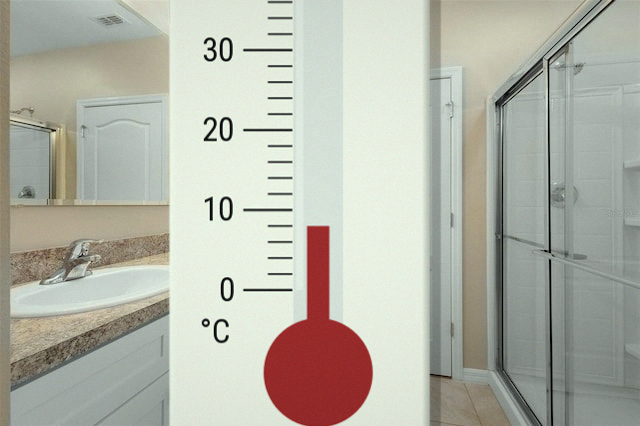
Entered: 8 °C
